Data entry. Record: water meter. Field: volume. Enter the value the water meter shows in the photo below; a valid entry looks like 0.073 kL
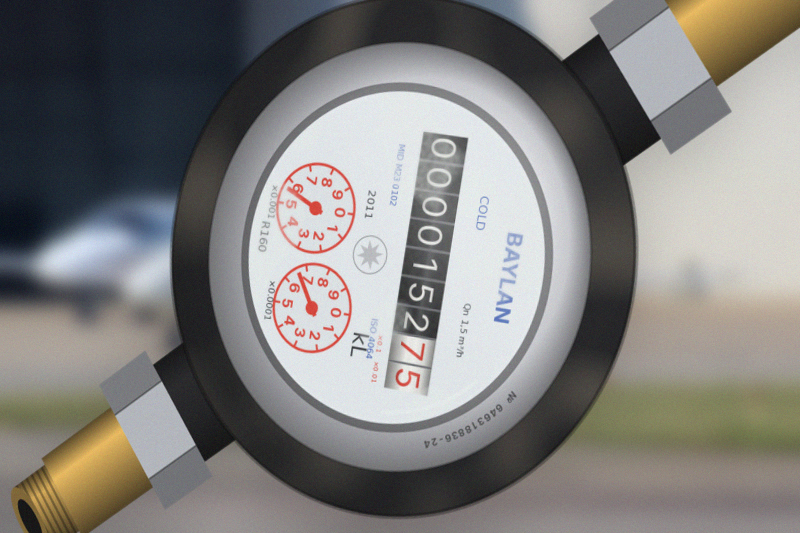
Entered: 152.7556 kL
